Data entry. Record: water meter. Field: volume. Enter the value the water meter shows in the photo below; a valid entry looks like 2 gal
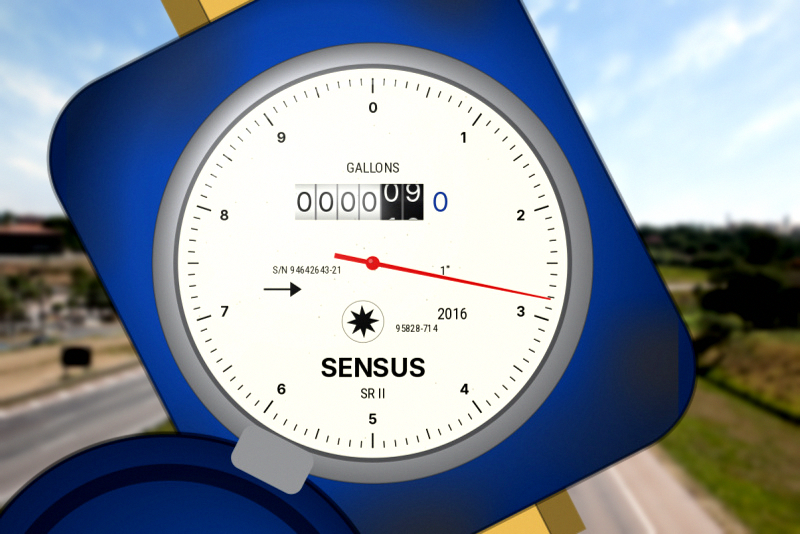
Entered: 92.8 gal
